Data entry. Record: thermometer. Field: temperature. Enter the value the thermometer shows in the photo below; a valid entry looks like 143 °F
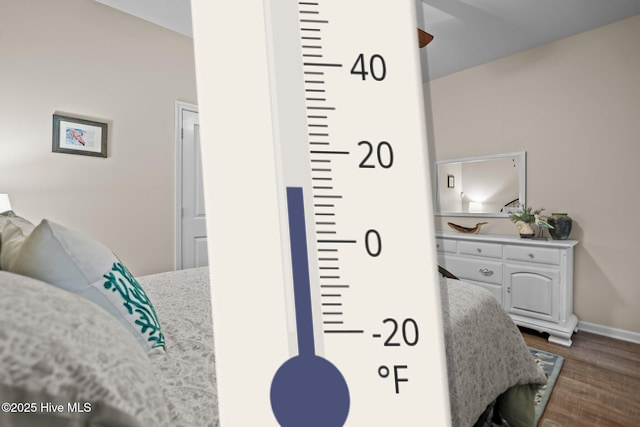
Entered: 12 °F
